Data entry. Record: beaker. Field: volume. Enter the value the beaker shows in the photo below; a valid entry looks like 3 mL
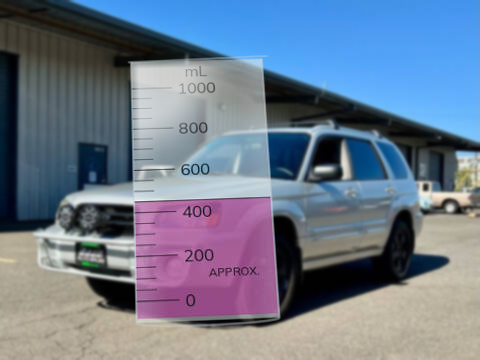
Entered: 450 mL
